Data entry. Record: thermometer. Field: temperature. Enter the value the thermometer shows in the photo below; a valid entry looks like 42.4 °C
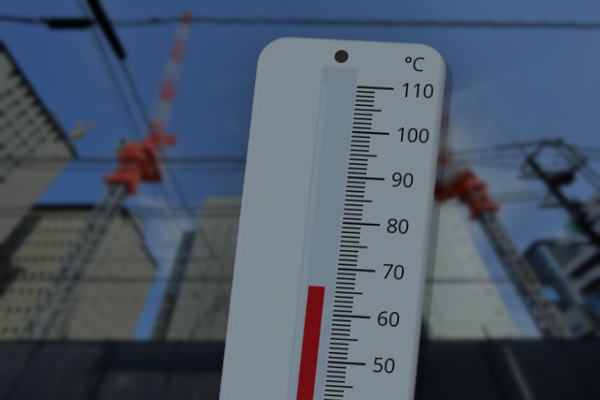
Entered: 66 °C
